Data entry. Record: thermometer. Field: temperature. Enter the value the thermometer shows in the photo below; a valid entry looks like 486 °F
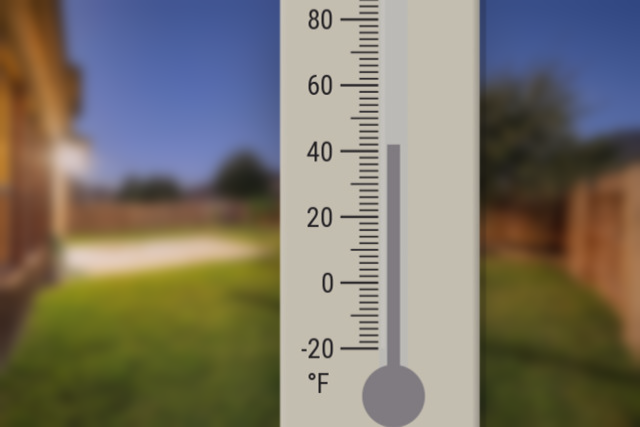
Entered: 42 °F
